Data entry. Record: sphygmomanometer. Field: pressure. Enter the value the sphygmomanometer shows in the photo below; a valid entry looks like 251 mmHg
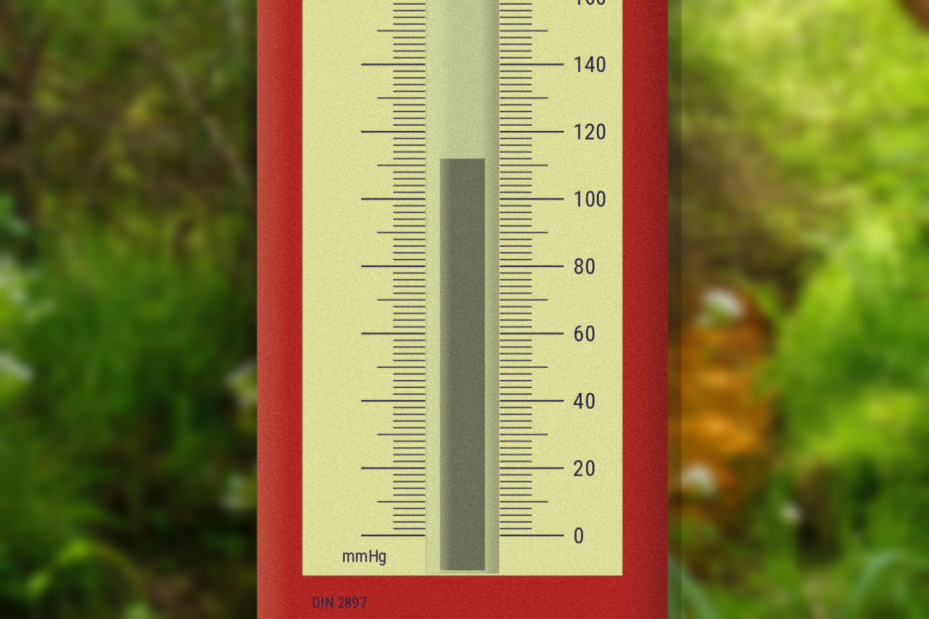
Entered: 112 mmHg
